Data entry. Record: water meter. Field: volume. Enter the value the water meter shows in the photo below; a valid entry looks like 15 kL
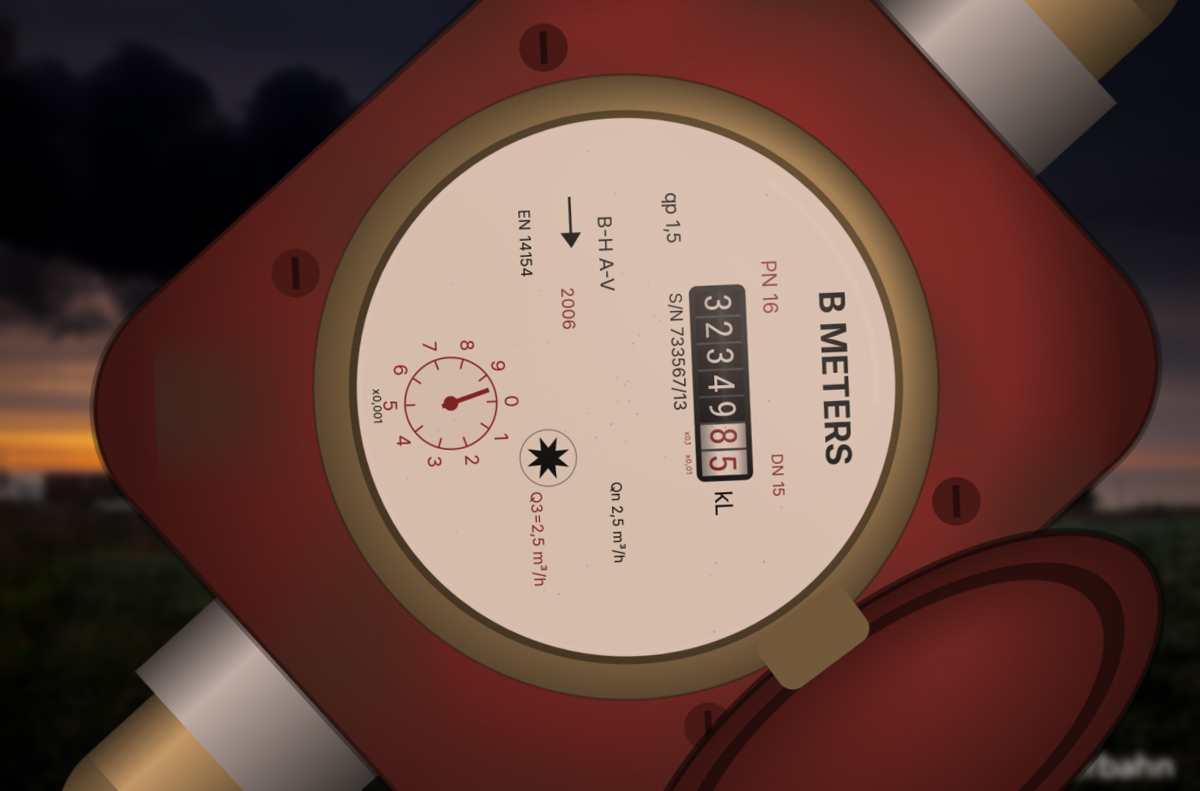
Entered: 32349.849 kL
